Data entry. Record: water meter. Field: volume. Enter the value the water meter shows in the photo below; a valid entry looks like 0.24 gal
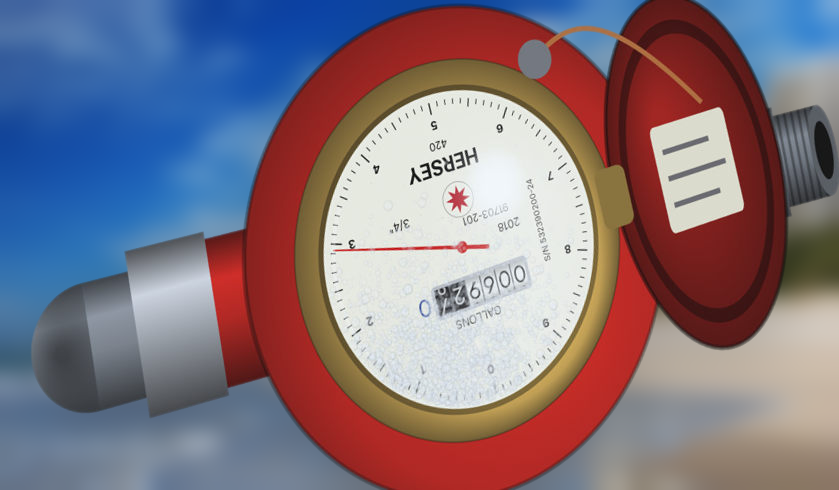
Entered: 69272.9 gal
